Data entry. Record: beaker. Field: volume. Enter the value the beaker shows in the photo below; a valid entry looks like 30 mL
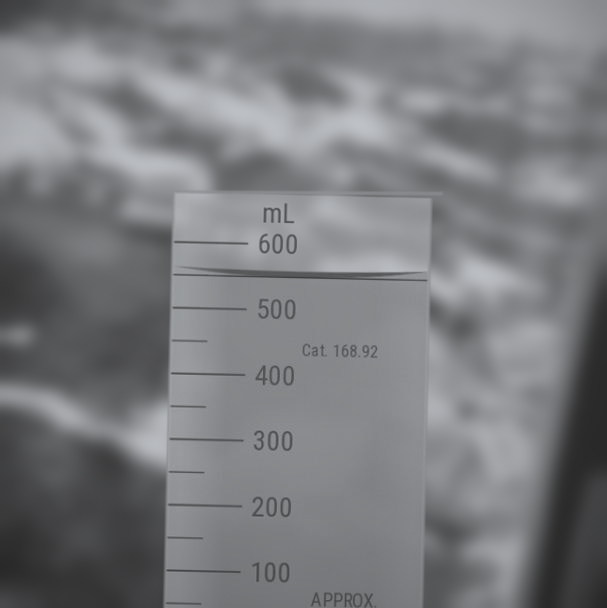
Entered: 550 mL
